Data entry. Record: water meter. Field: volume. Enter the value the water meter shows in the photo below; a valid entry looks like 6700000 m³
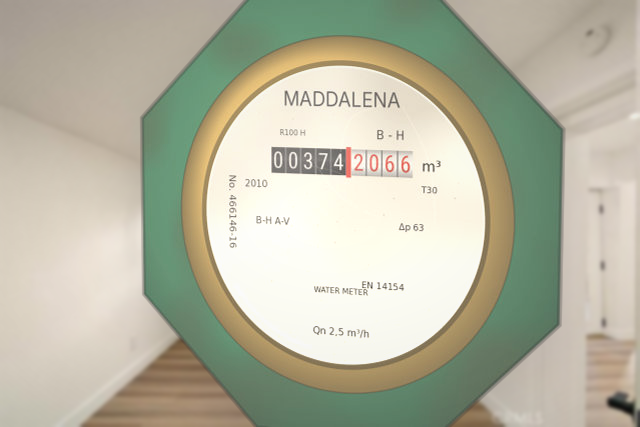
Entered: 374.2066 m³
